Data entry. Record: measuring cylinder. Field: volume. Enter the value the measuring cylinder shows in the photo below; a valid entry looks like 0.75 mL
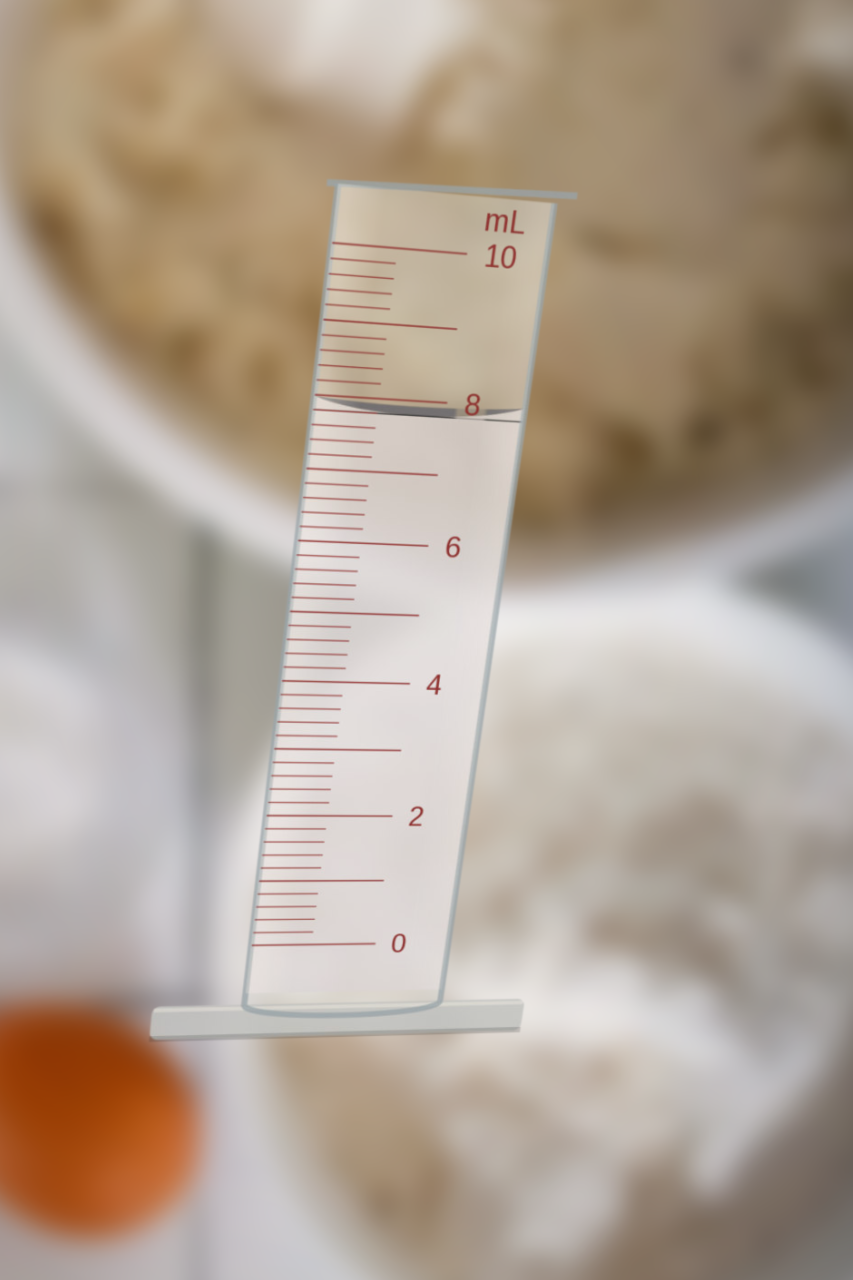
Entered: 7.8 mL
